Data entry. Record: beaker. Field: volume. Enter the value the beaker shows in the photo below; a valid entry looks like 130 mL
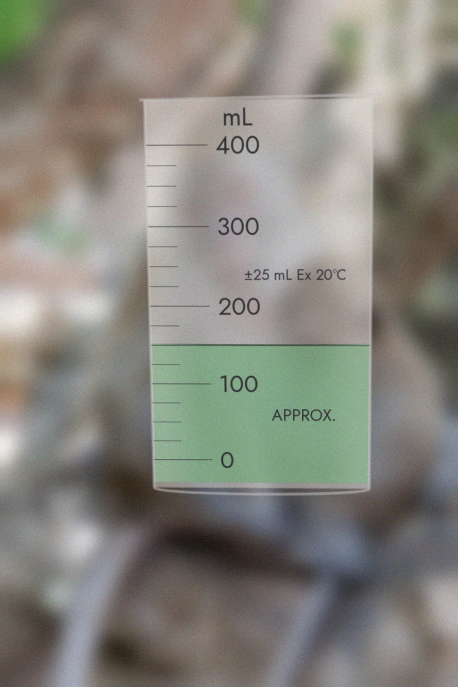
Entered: 150 mL
